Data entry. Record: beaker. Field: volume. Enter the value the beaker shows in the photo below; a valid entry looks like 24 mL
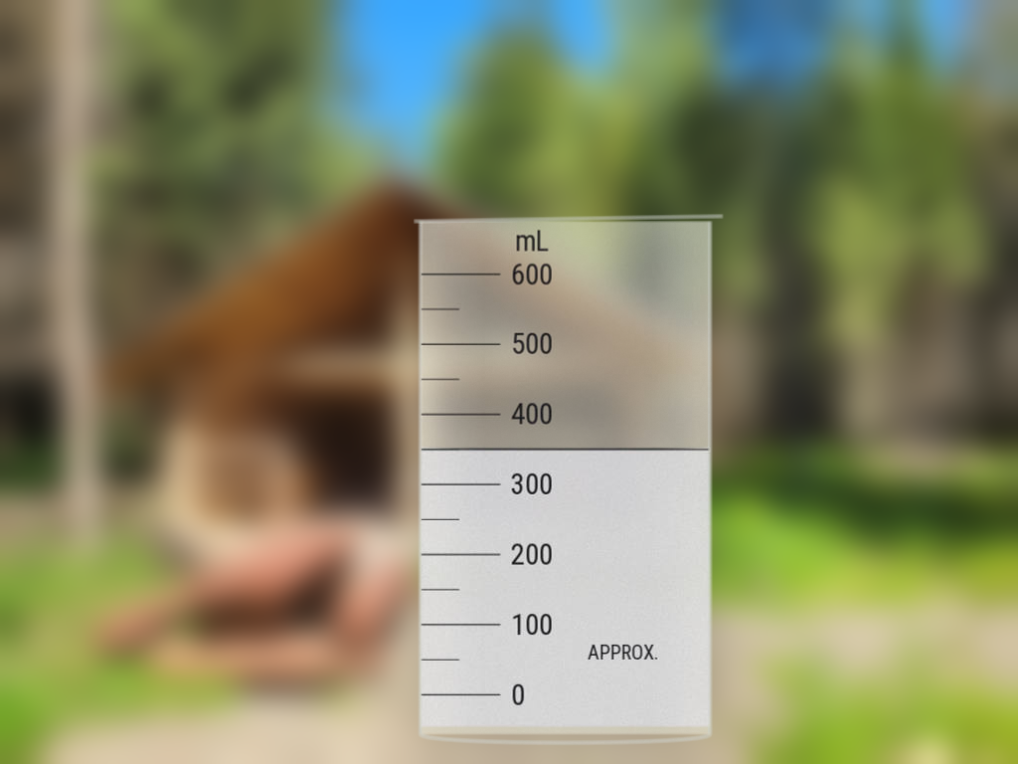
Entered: 350 mL
